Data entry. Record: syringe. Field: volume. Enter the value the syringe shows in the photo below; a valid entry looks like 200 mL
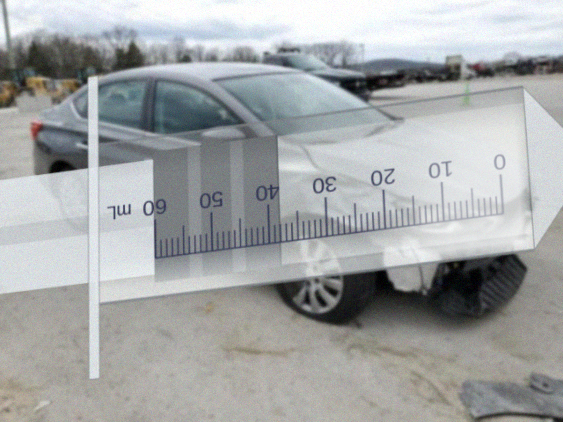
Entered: 38 mL
